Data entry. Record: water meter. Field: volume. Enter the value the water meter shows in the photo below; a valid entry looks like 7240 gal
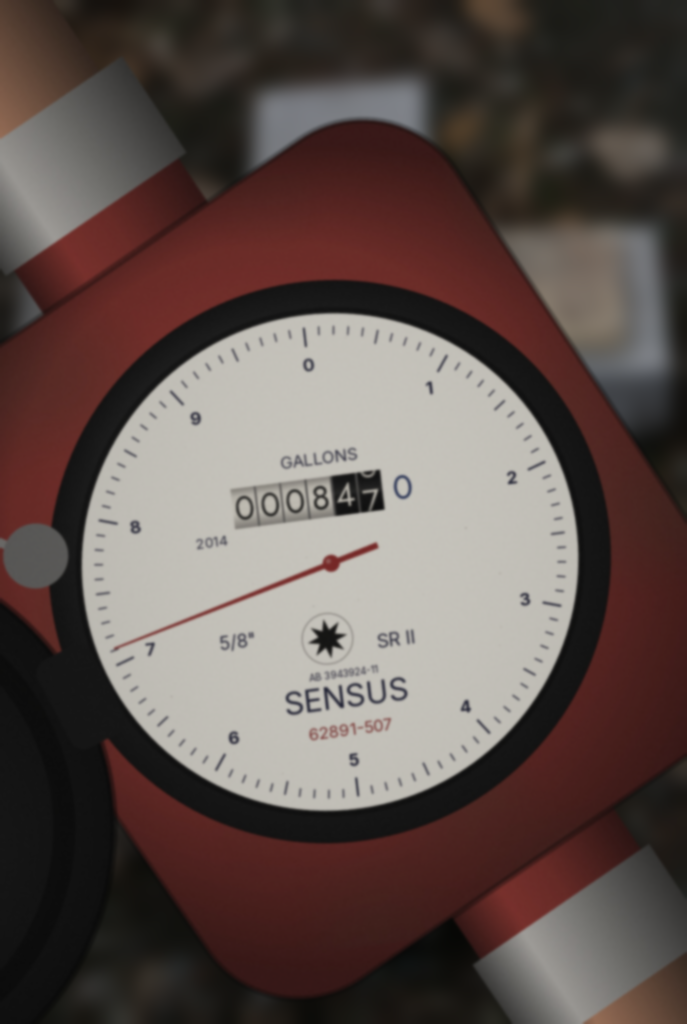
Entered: 8467.1 gal
